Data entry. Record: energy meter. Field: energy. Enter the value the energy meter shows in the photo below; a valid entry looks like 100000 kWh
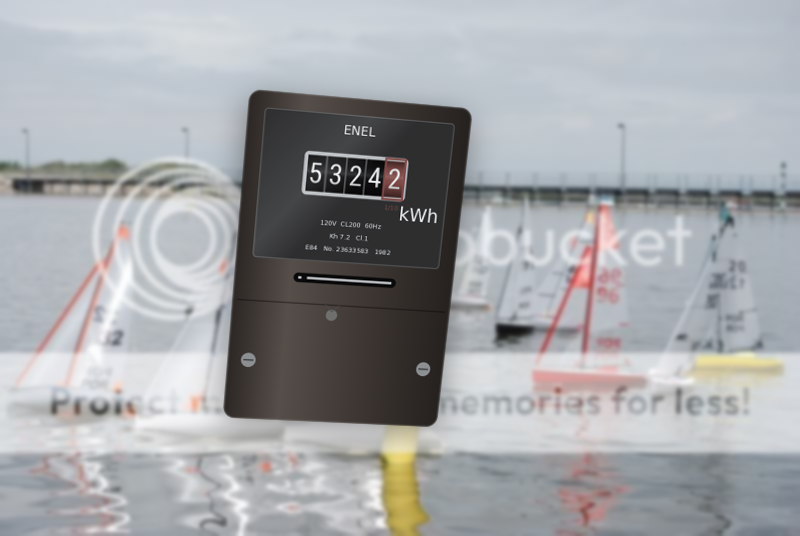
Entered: 5324.2 kWh
